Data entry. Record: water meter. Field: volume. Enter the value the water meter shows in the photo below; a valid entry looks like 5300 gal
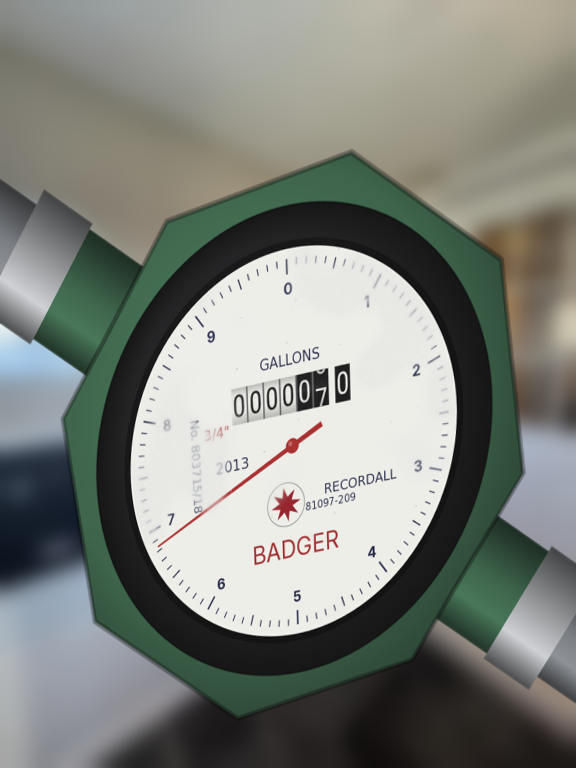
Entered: 66.8 gal
